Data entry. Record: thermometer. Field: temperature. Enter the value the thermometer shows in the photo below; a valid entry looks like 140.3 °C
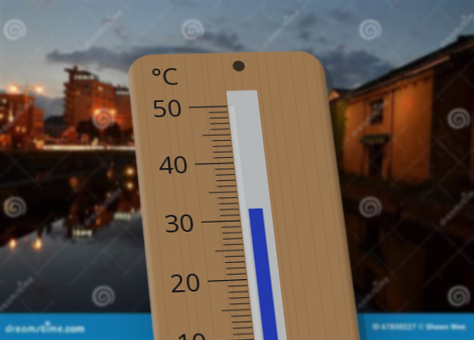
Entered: 32 °C
